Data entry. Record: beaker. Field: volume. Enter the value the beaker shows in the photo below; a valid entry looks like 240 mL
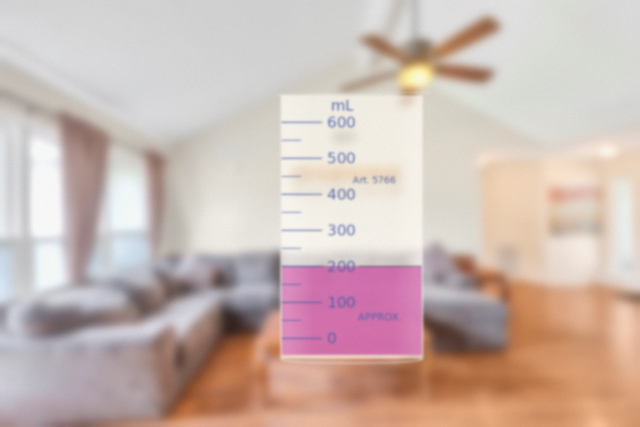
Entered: 200 mL
